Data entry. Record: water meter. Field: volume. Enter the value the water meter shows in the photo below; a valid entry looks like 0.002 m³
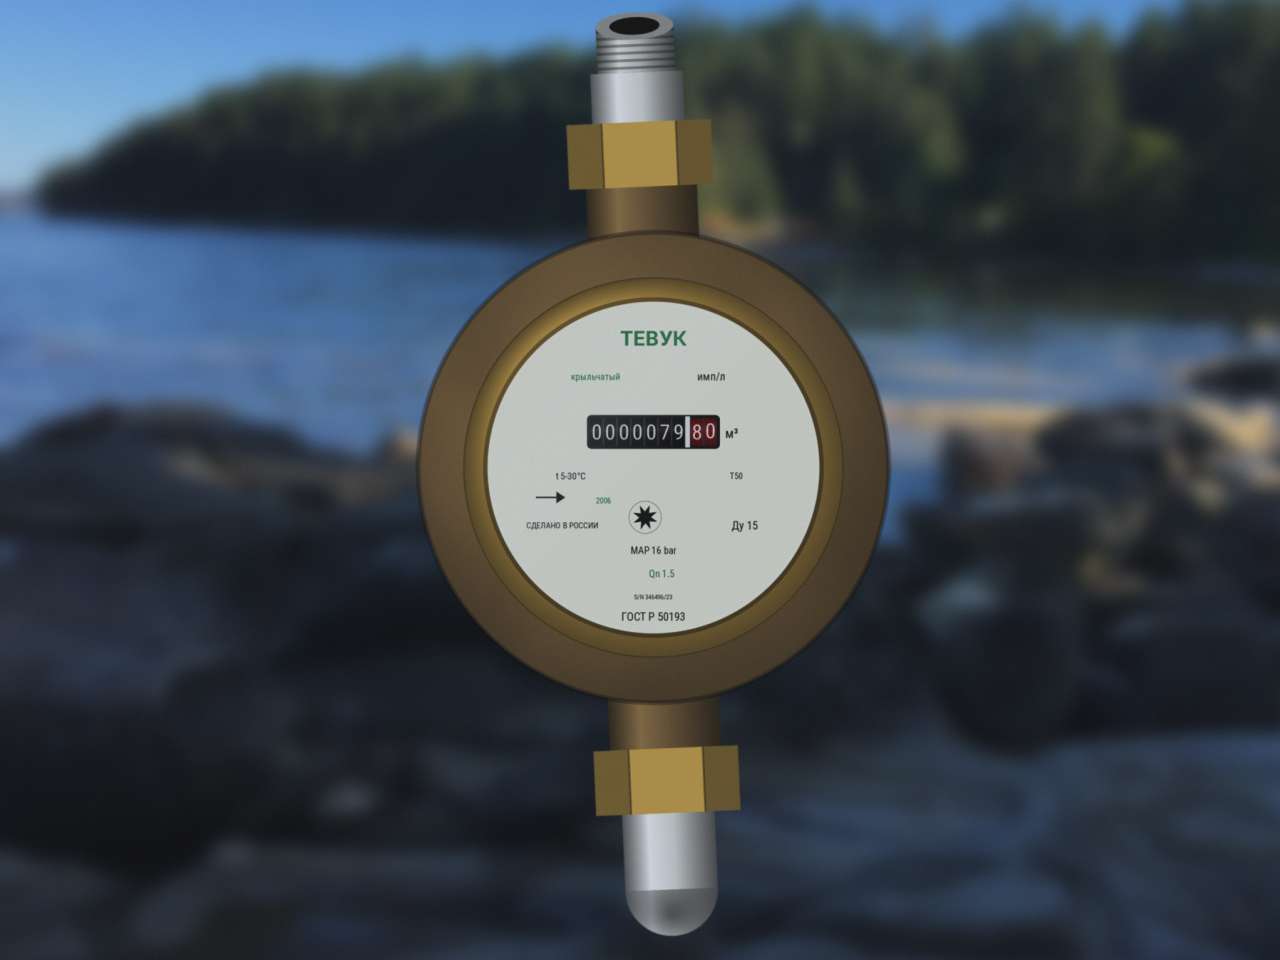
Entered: 79.80 m³
